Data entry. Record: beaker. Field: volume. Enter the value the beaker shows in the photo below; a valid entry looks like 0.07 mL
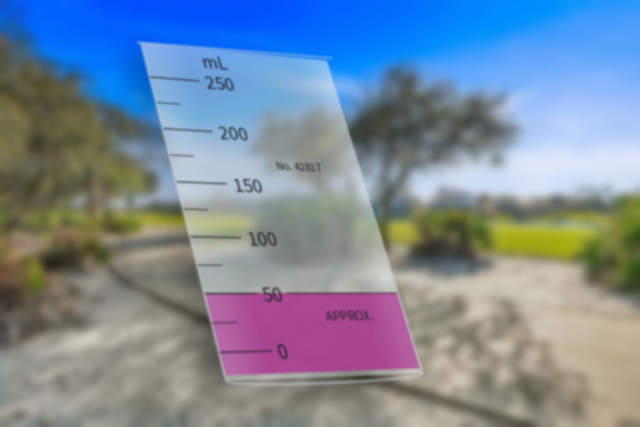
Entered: 50 mL
